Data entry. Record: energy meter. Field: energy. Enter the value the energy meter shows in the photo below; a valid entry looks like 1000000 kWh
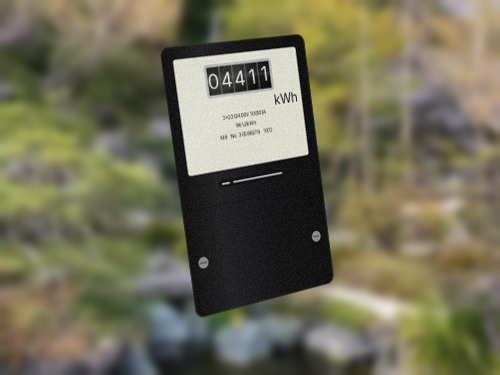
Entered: 4411 kWh
